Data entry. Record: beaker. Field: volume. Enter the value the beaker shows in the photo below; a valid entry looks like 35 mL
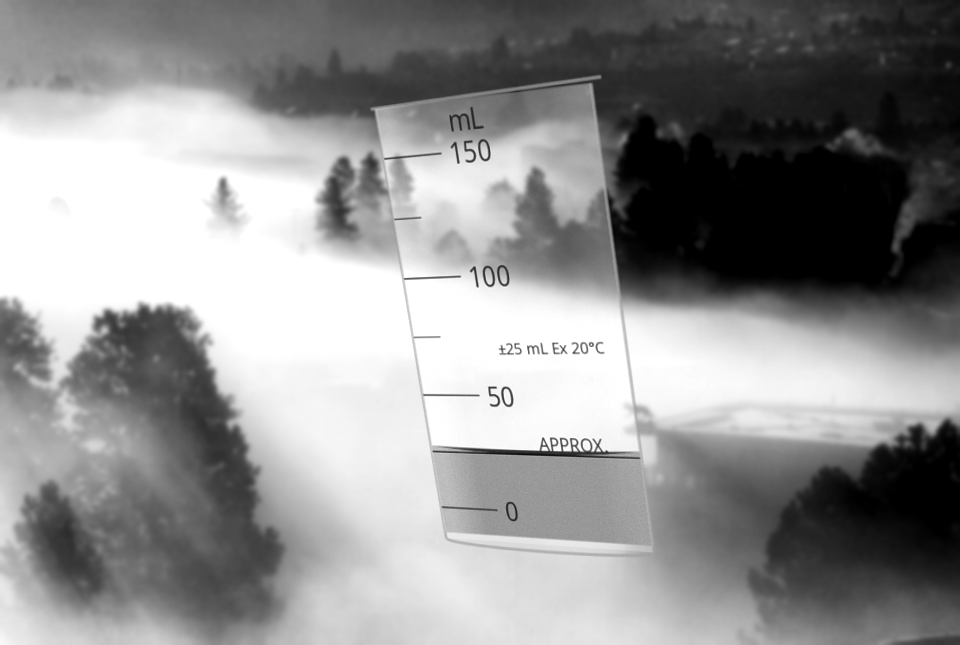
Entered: 25 mL
